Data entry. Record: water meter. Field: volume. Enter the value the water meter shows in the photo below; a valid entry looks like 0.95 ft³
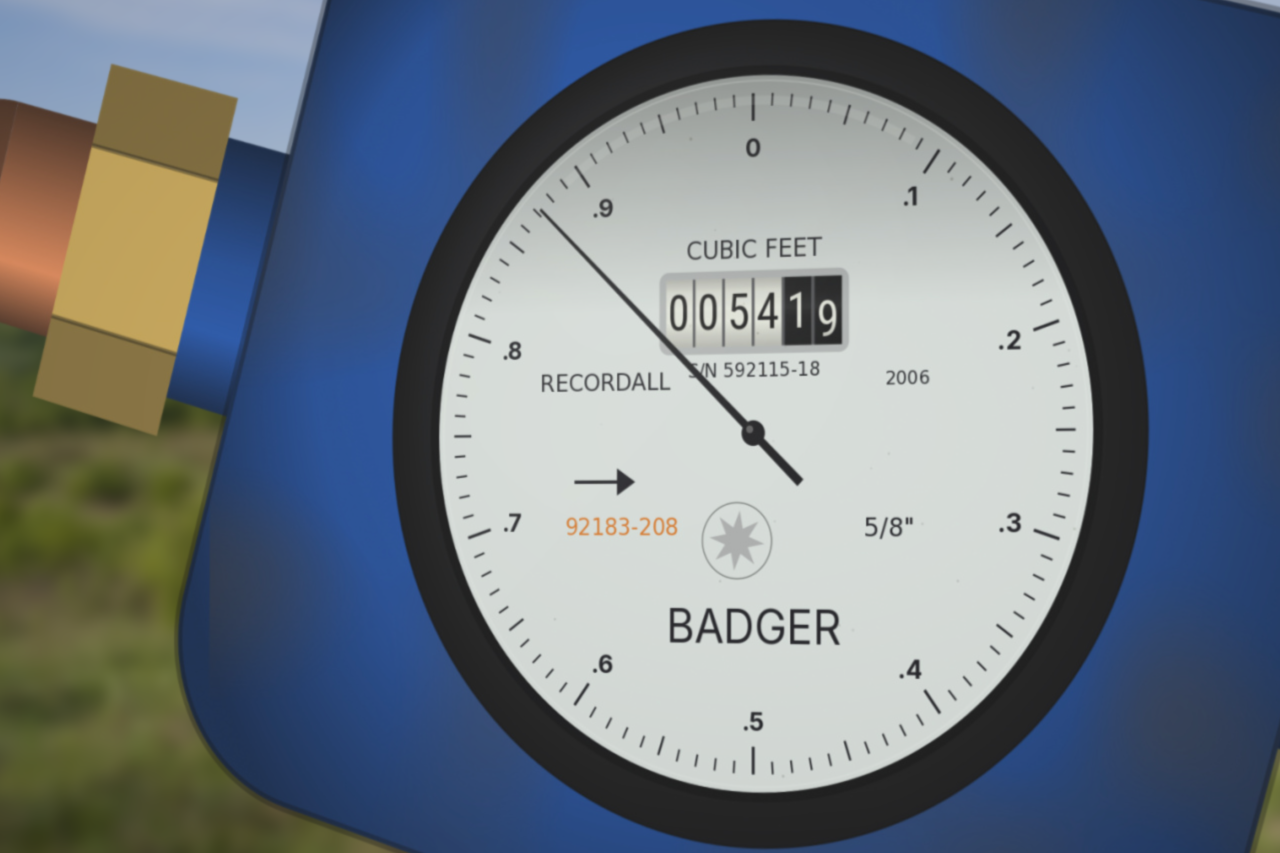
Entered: 5418.87 ft³
